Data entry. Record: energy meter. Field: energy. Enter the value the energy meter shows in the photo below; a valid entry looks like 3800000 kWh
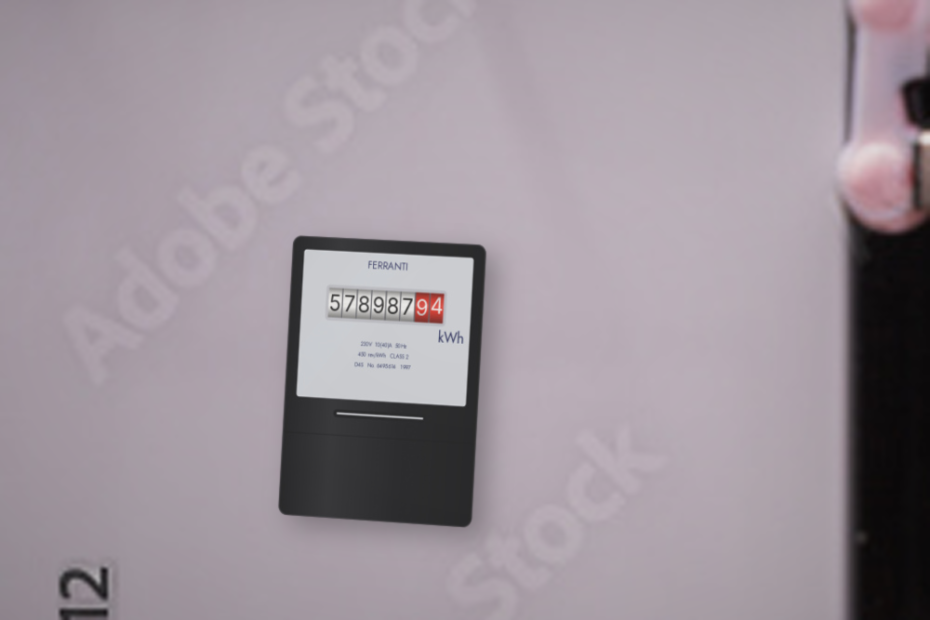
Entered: 578987.94 kWh
